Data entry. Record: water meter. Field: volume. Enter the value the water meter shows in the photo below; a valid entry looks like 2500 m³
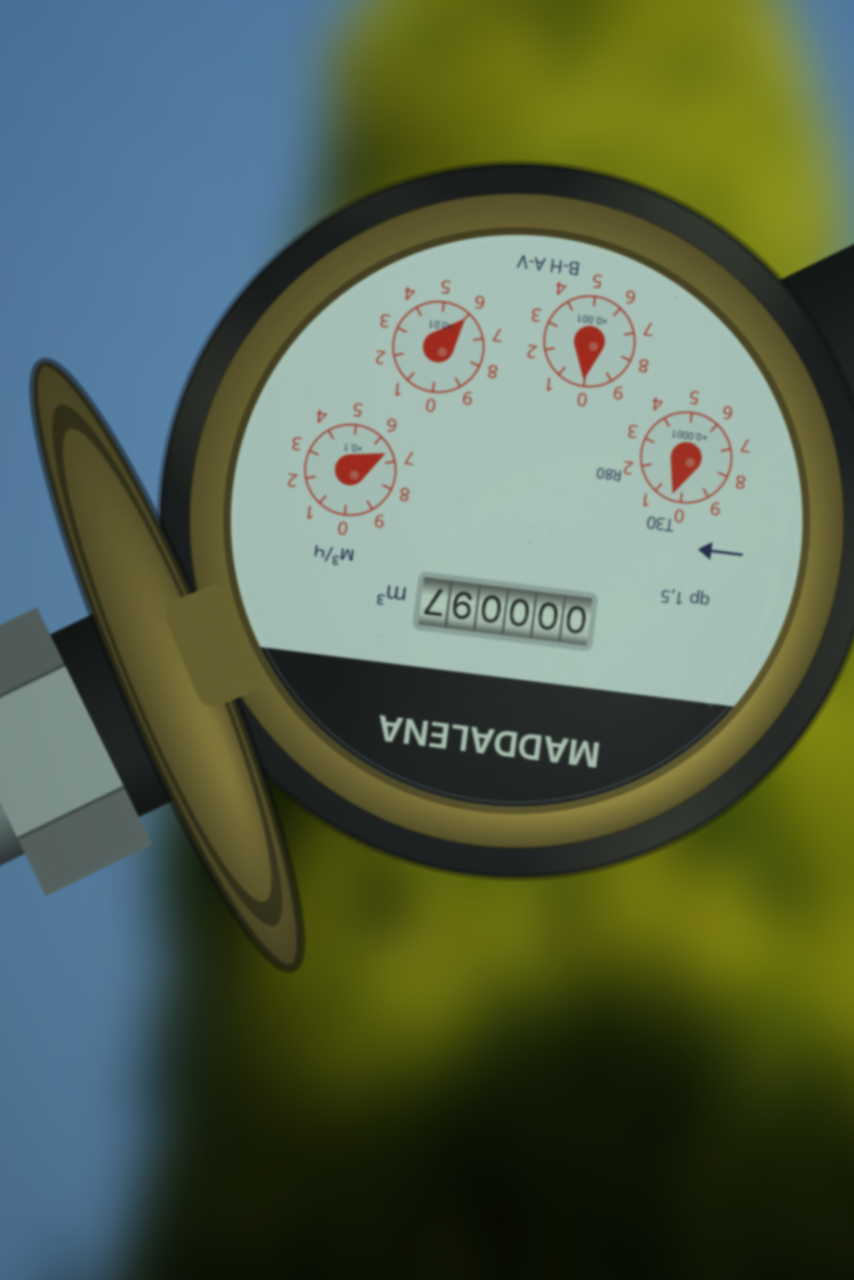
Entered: 97.6600 m³
